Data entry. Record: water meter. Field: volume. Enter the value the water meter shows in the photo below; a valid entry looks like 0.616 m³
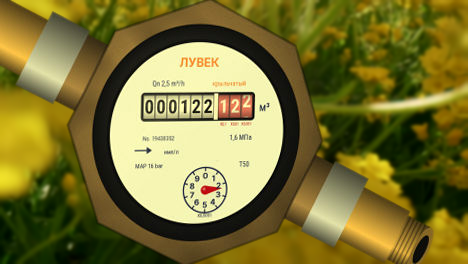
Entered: 122.1222 m³
